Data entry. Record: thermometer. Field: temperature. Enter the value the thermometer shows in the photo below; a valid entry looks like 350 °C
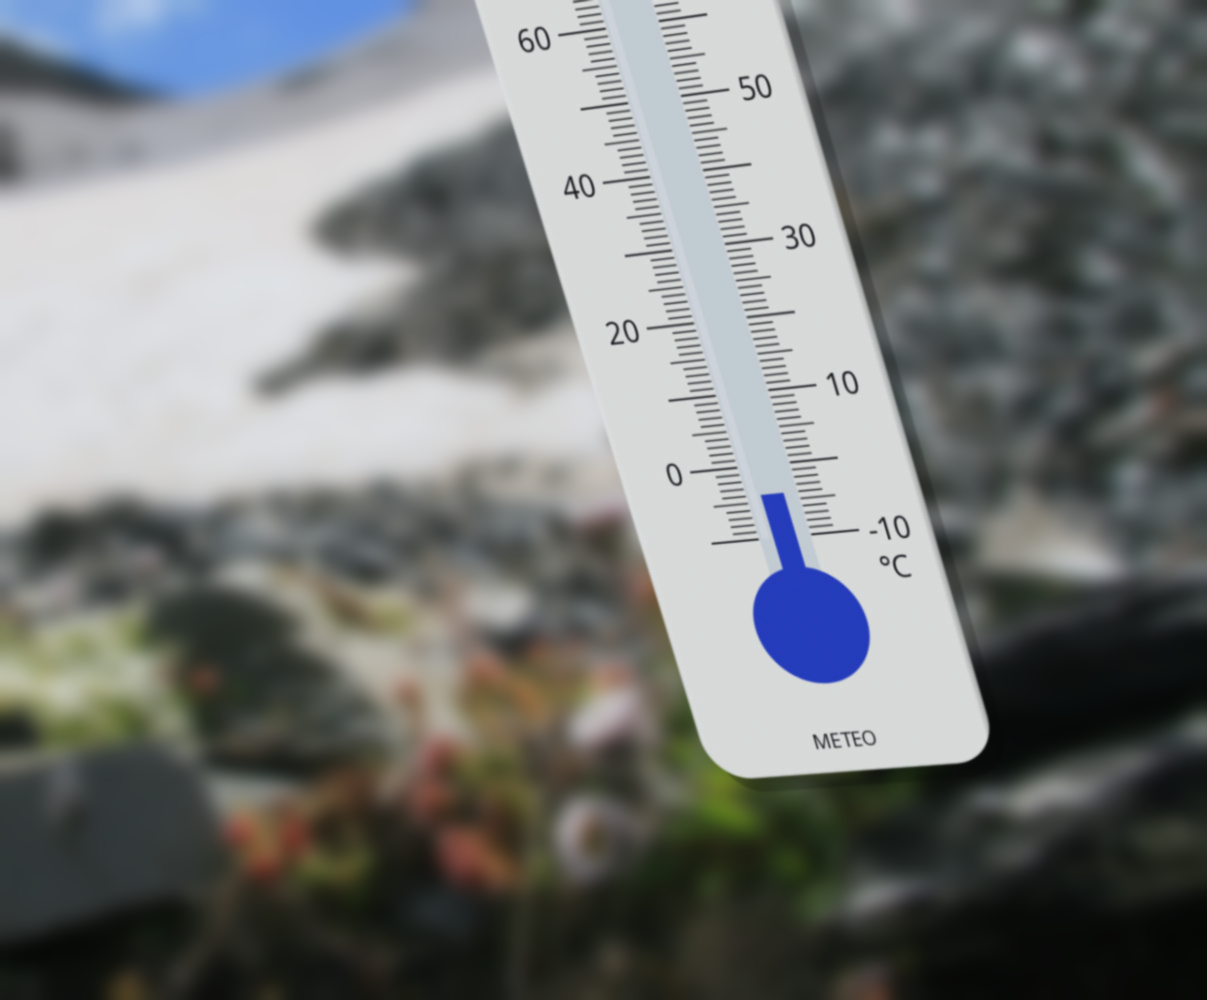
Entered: -4 °C
